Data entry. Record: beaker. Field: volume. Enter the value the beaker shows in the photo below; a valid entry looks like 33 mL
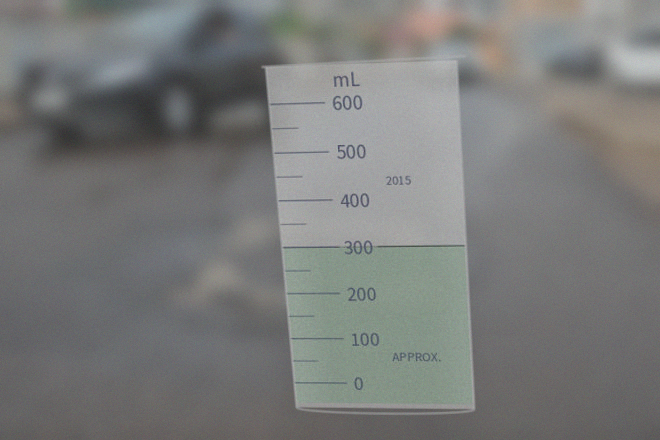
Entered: 300 mL
